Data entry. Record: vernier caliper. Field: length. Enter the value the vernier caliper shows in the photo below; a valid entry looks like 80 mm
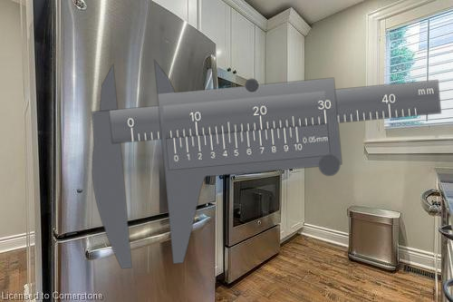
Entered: 6.4 mm
